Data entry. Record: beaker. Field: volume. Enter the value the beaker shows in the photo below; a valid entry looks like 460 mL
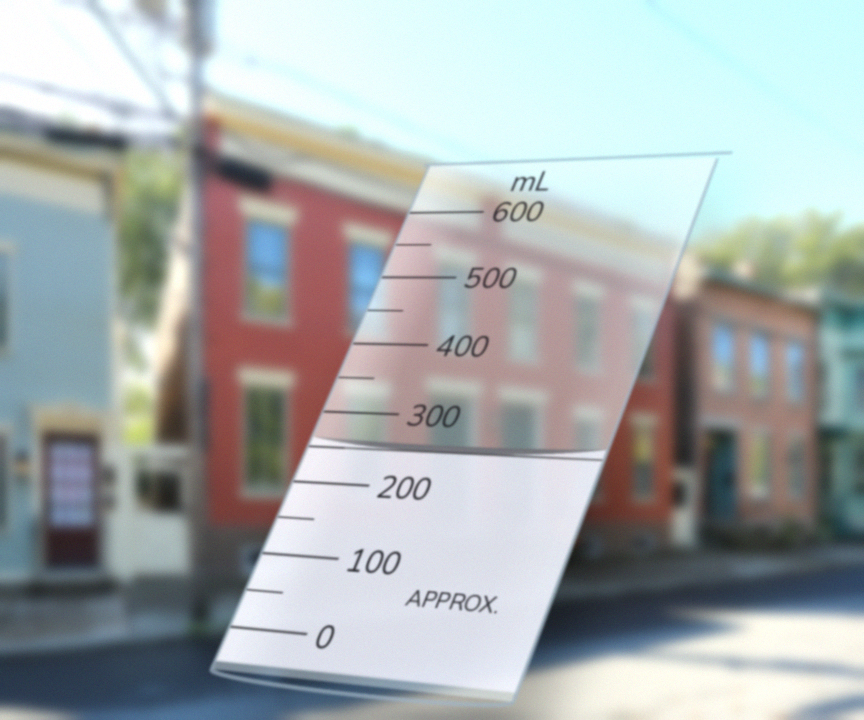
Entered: 250 mL
